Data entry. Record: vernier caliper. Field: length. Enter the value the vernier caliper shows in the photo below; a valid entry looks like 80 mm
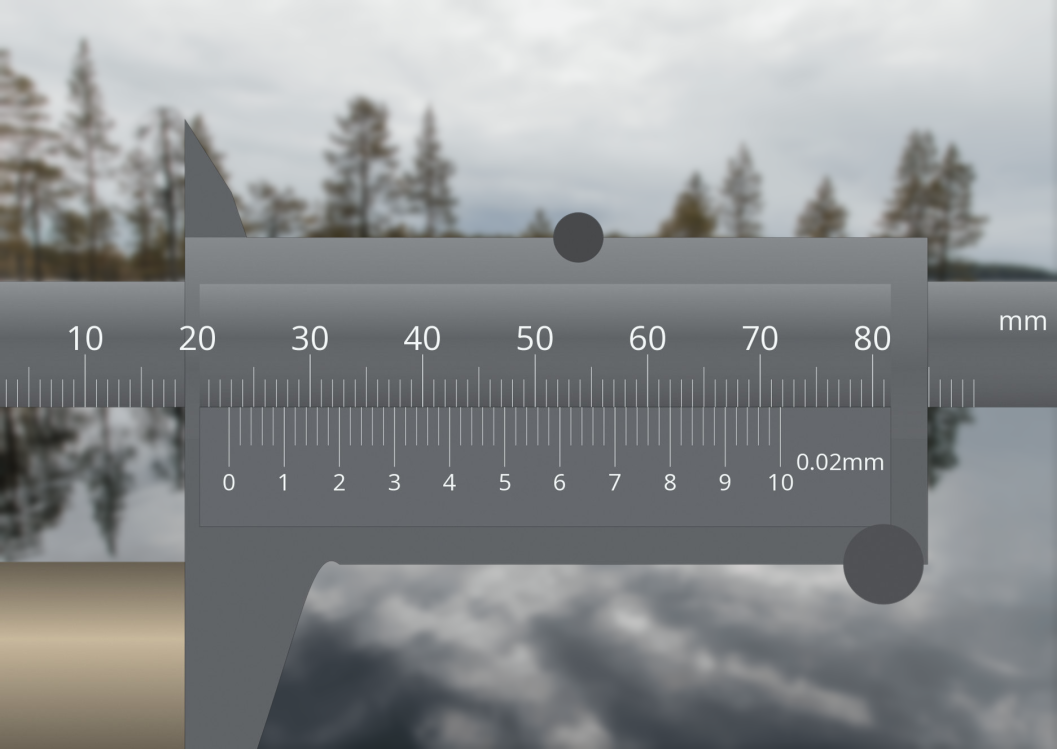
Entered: 22.8 mm
